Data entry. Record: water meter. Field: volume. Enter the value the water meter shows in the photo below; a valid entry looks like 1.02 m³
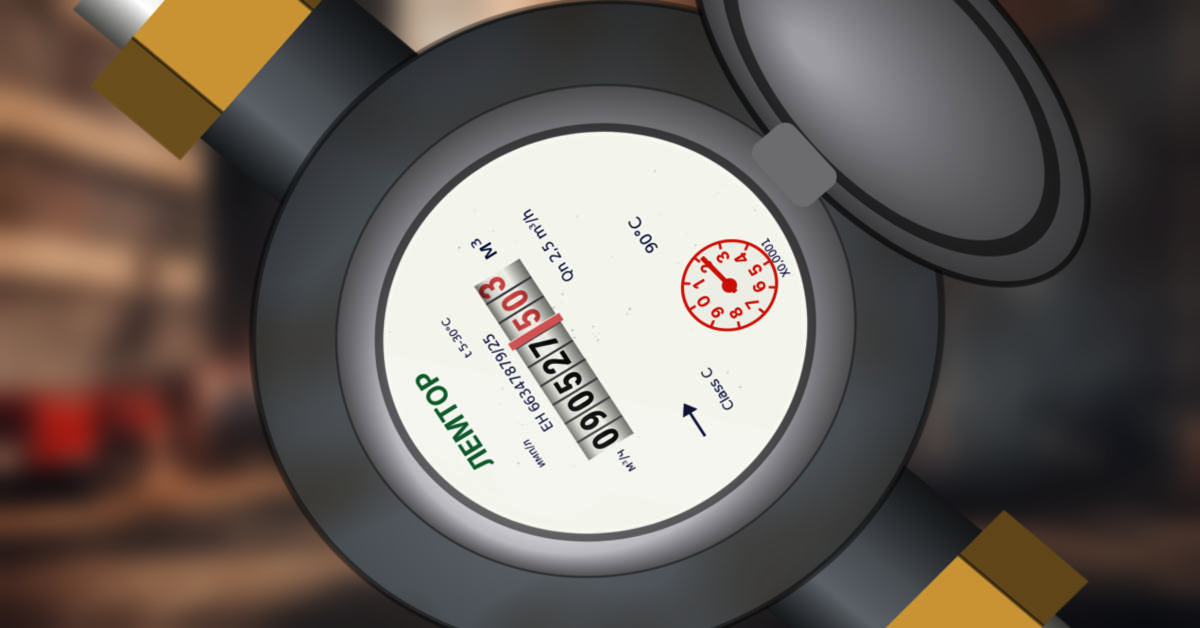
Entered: 90527.5032 m³
